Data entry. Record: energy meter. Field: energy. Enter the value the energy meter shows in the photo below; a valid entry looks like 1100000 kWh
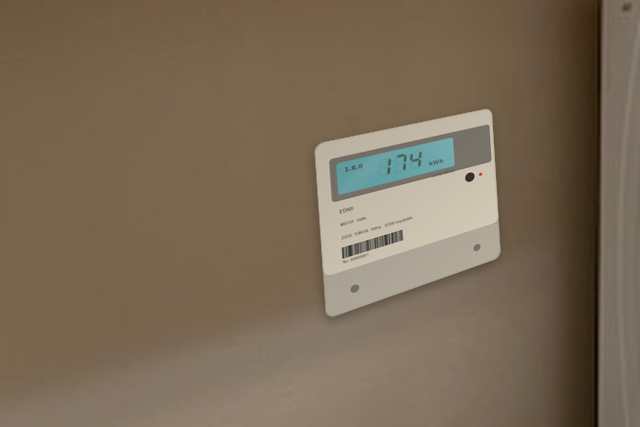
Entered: 174 kWh
